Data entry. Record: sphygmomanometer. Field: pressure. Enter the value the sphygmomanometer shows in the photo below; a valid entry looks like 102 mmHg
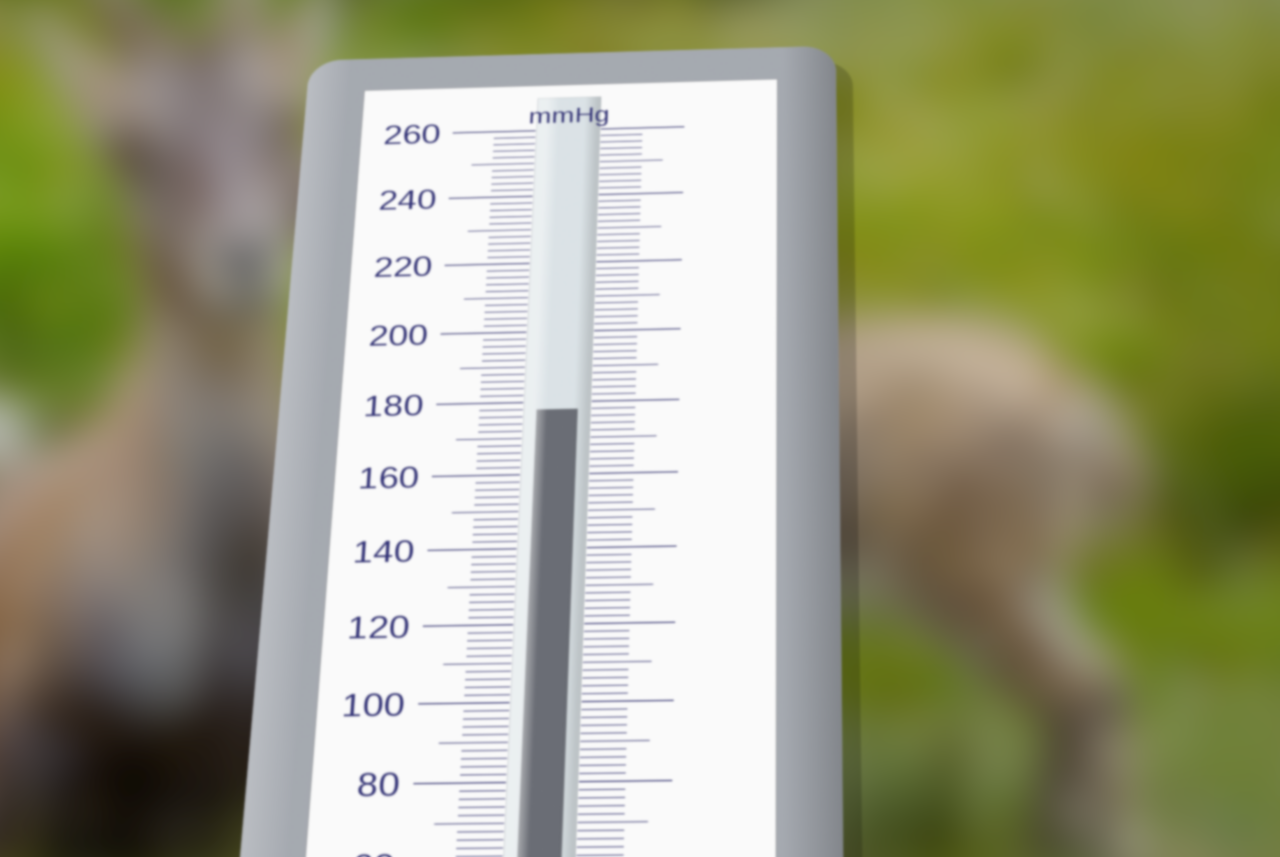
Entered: 178 mmHg
